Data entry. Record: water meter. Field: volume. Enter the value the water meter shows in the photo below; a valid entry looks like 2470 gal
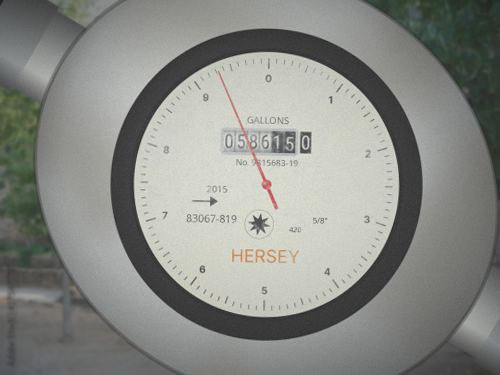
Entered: 586149.3 gal
